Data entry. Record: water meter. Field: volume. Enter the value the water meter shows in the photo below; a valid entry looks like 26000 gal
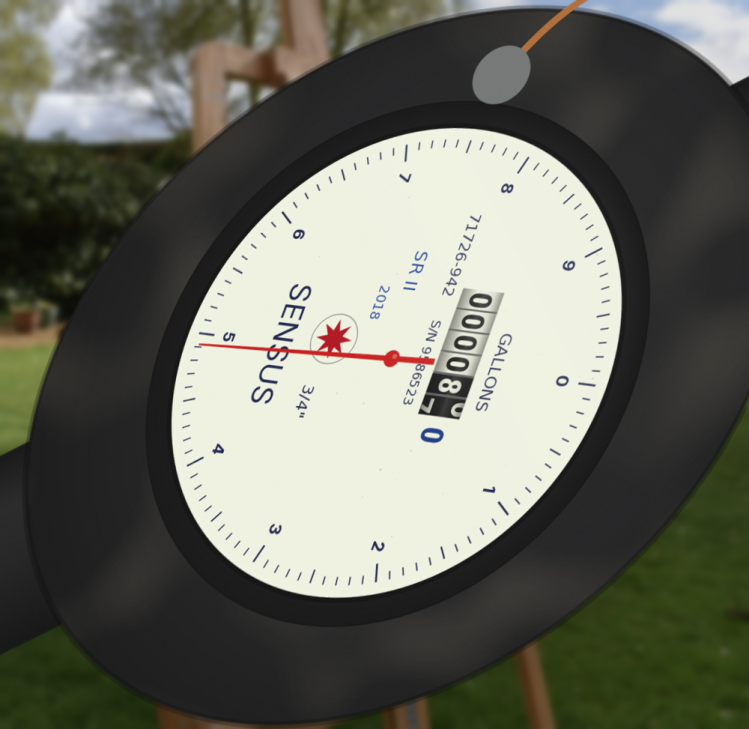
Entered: 864.9 gal
